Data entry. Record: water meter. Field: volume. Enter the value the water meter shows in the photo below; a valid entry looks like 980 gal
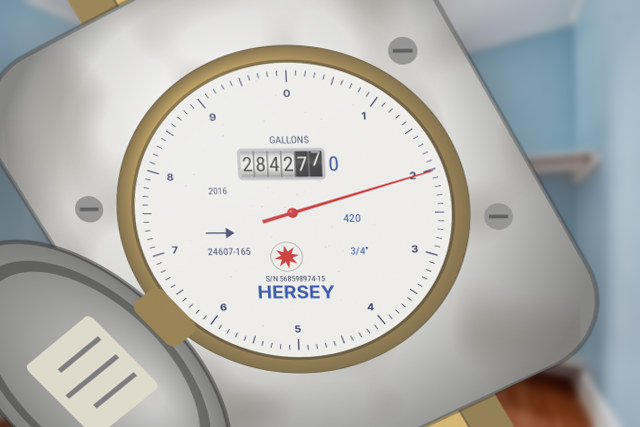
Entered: 2842772.0 gal
